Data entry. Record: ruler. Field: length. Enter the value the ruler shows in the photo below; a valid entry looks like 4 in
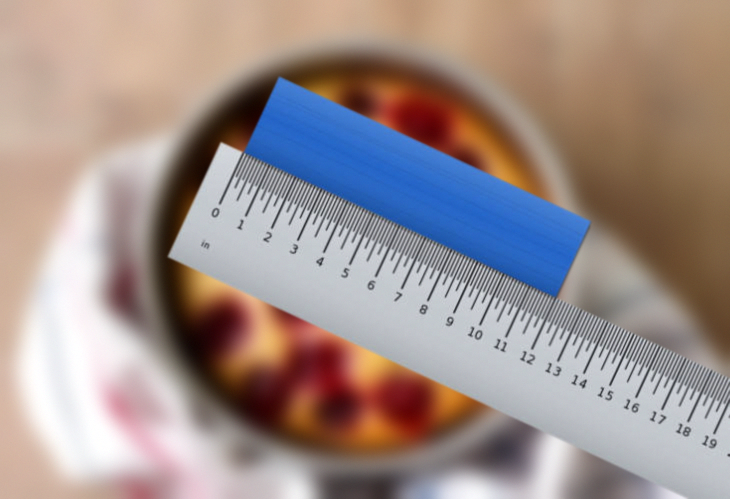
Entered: 12 in
